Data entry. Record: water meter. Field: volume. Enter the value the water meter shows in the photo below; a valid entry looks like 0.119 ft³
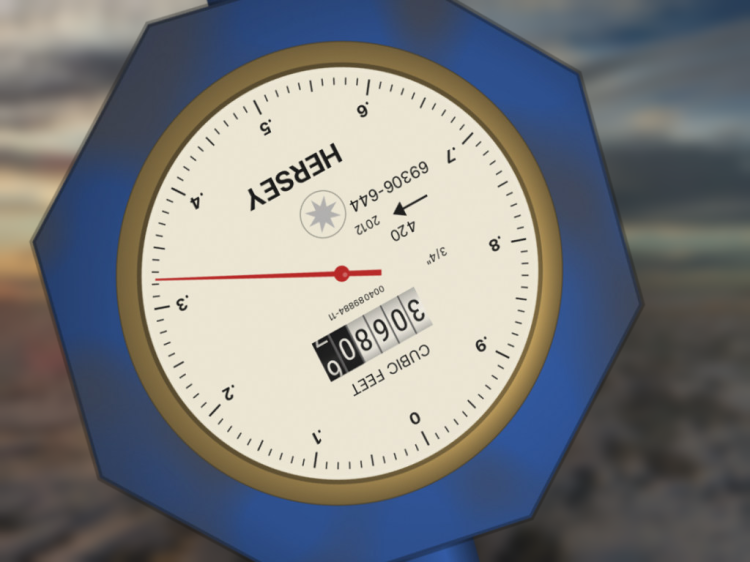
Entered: 306806.32 ft³
